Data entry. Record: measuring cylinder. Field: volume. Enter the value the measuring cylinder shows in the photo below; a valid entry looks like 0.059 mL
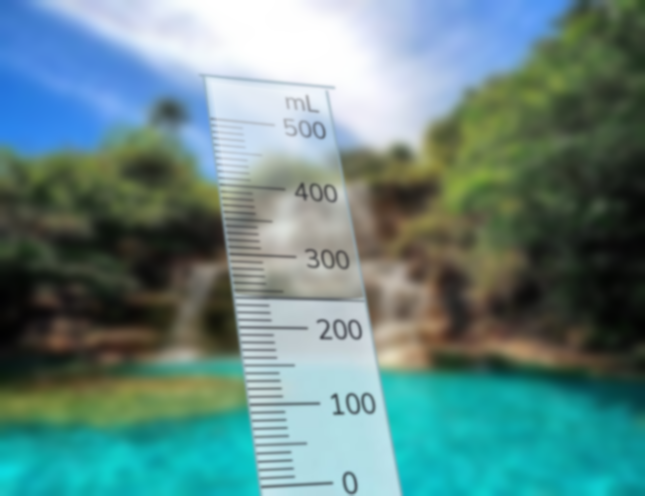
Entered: 240 mL
